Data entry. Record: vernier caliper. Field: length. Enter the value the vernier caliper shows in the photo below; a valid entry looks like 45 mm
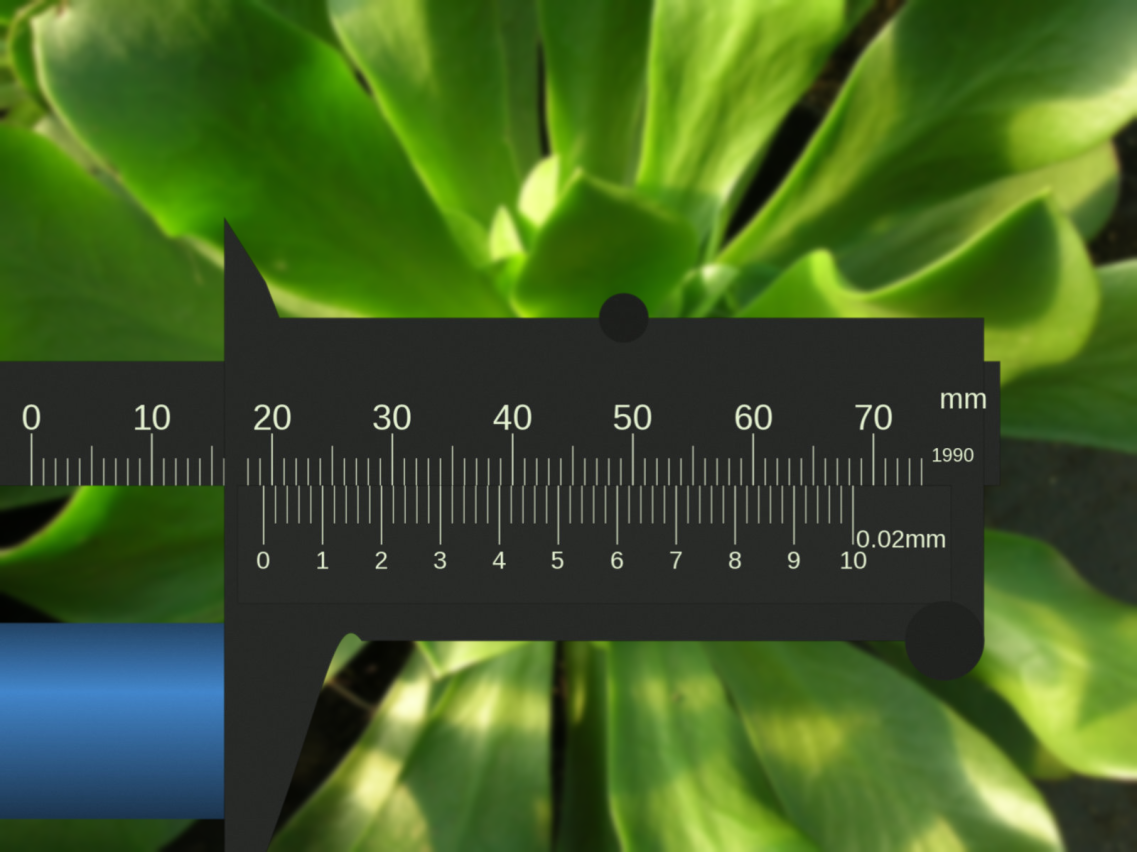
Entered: 19.3 mm
